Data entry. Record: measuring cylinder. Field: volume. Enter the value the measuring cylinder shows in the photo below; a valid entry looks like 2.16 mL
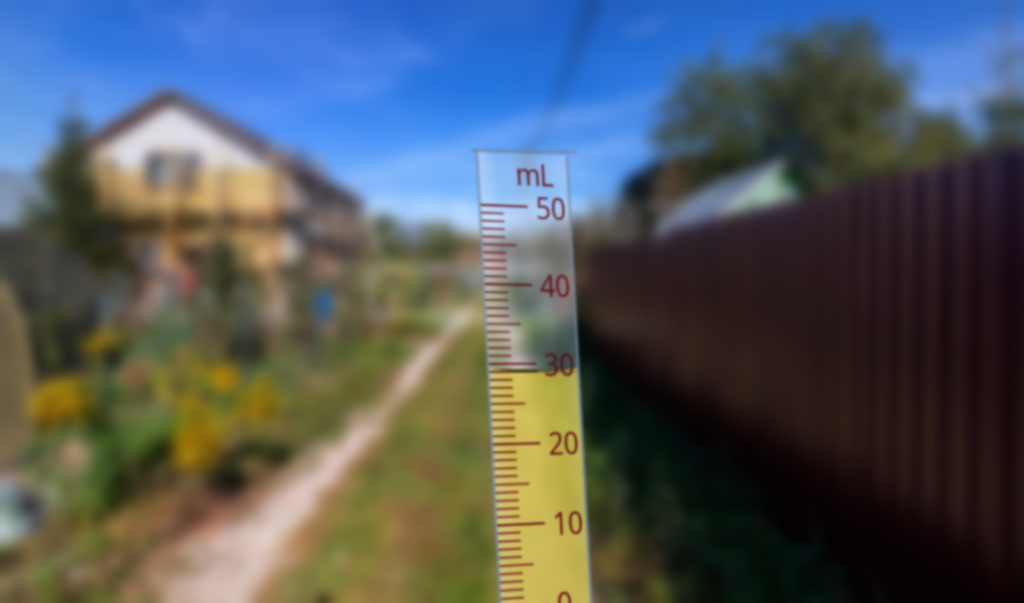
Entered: 29 mL
